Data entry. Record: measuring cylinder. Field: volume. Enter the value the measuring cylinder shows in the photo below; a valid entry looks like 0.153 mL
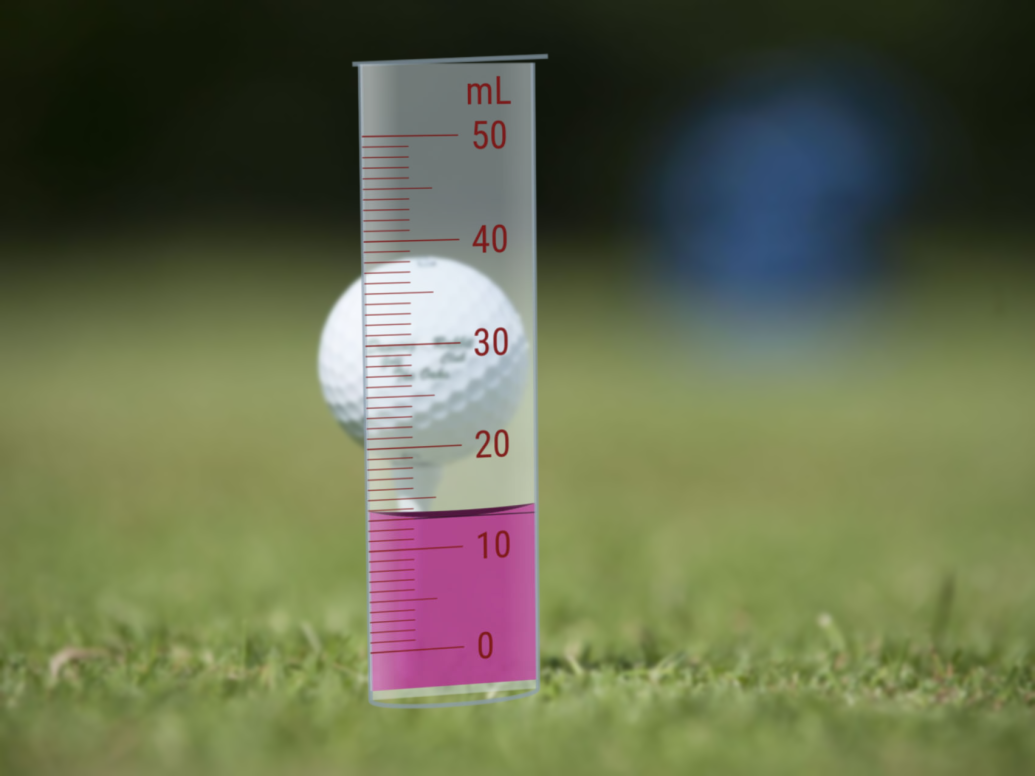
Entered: 13 mL
